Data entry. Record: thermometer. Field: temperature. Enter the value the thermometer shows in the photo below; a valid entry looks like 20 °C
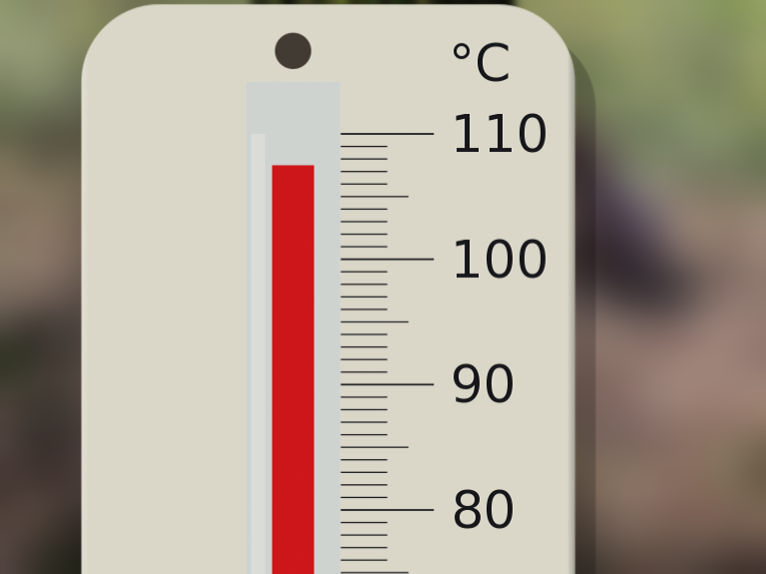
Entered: 107.5 °C
